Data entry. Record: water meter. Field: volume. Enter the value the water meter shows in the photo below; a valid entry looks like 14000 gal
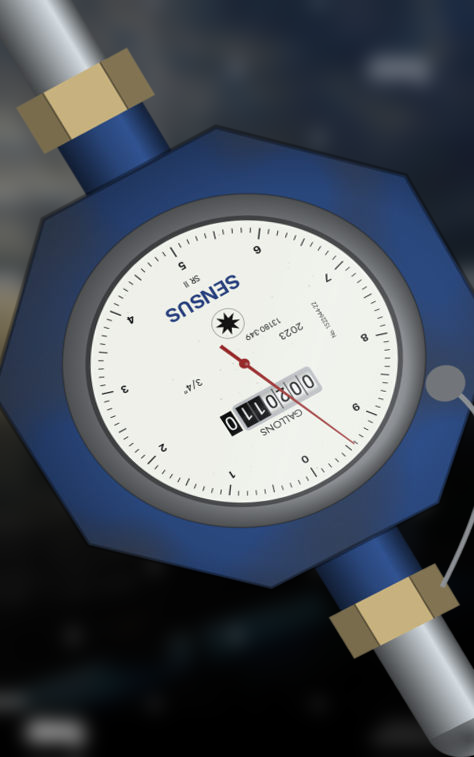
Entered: 20109.4 gal
